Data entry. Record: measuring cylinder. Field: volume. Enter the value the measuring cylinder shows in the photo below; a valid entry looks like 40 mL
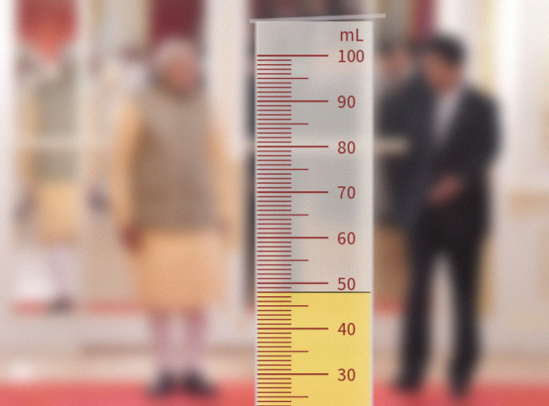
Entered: 48 mL
